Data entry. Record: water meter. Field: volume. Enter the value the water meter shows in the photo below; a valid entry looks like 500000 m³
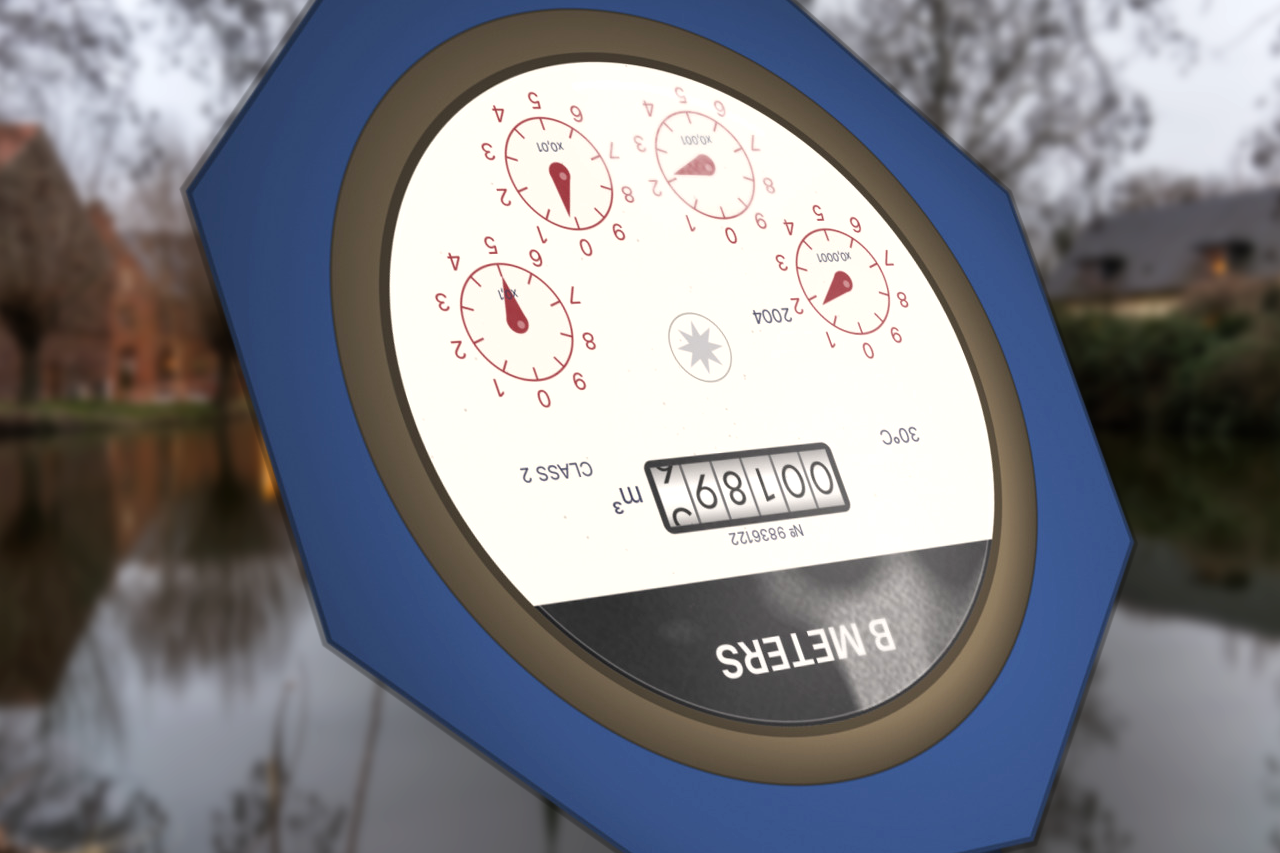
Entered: 1895.5021 m³
